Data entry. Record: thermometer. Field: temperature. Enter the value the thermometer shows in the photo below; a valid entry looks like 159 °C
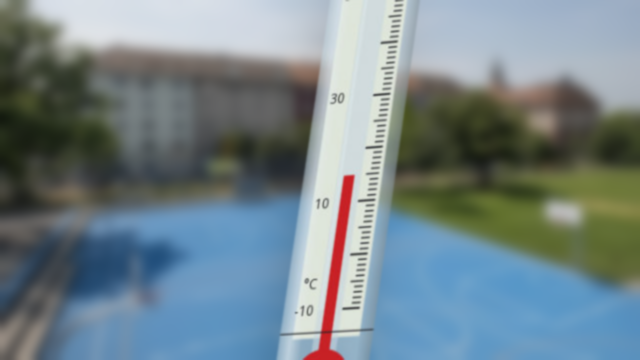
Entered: 15 °C
